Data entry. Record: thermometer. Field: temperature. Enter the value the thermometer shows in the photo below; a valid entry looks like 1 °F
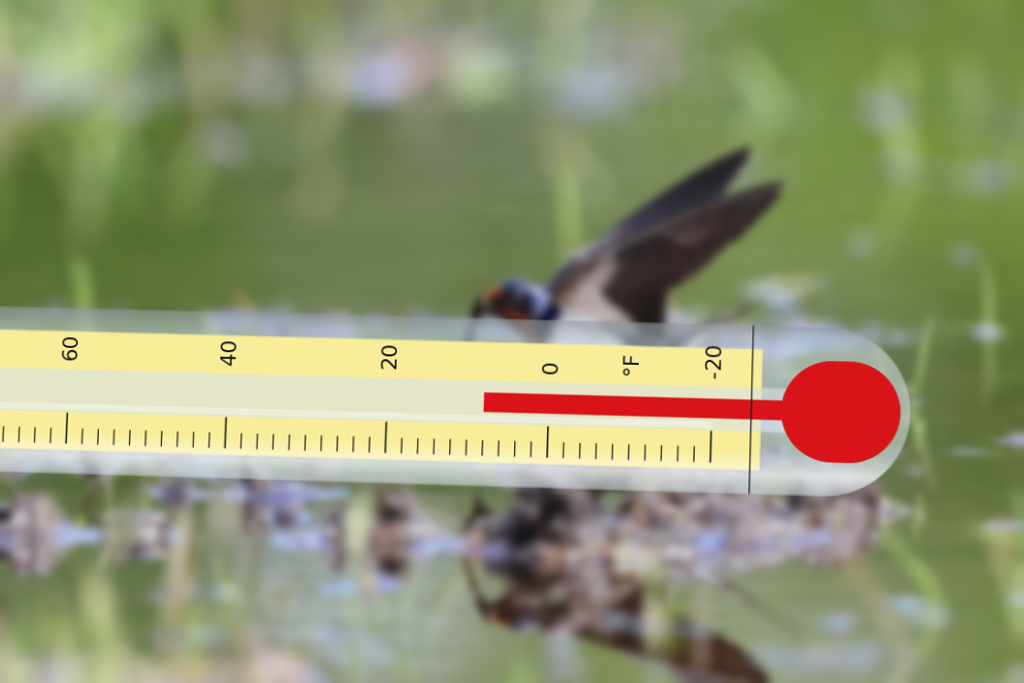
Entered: 8 °F
